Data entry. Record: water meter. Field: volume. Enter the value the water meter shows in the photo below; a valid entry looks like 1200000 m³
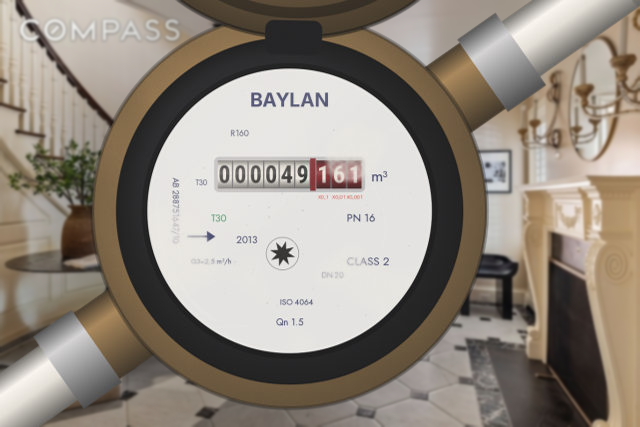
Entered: 49.161 m³
